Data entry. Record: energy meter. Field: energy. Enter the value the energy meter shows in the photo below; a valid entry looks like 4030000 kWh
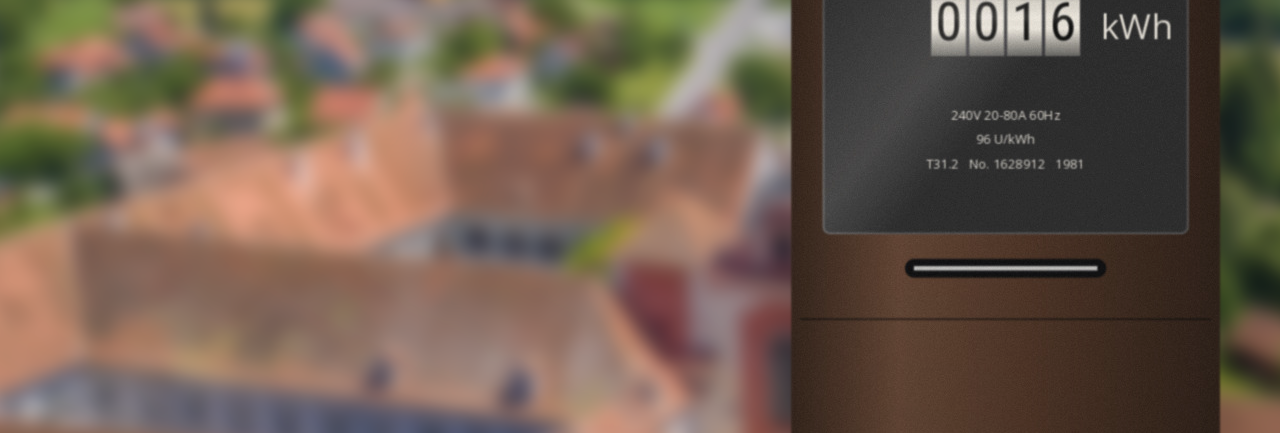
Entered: 16 kWh
